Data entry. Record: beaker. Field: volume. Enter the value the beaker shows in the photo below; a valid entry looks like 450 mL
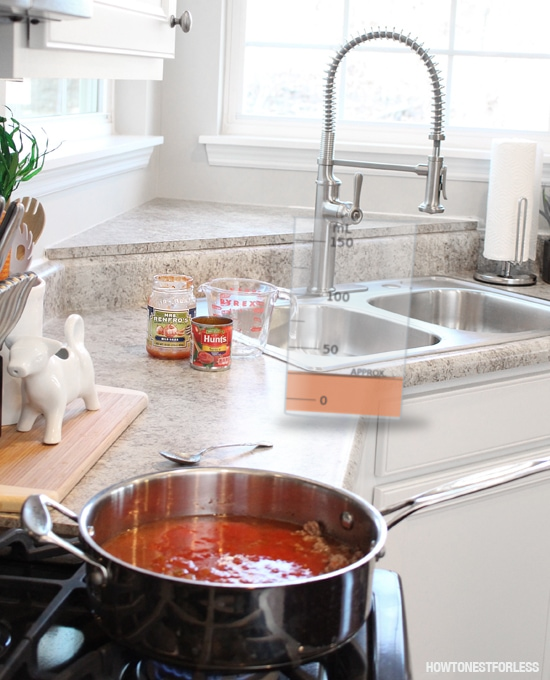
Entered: 25 mL
